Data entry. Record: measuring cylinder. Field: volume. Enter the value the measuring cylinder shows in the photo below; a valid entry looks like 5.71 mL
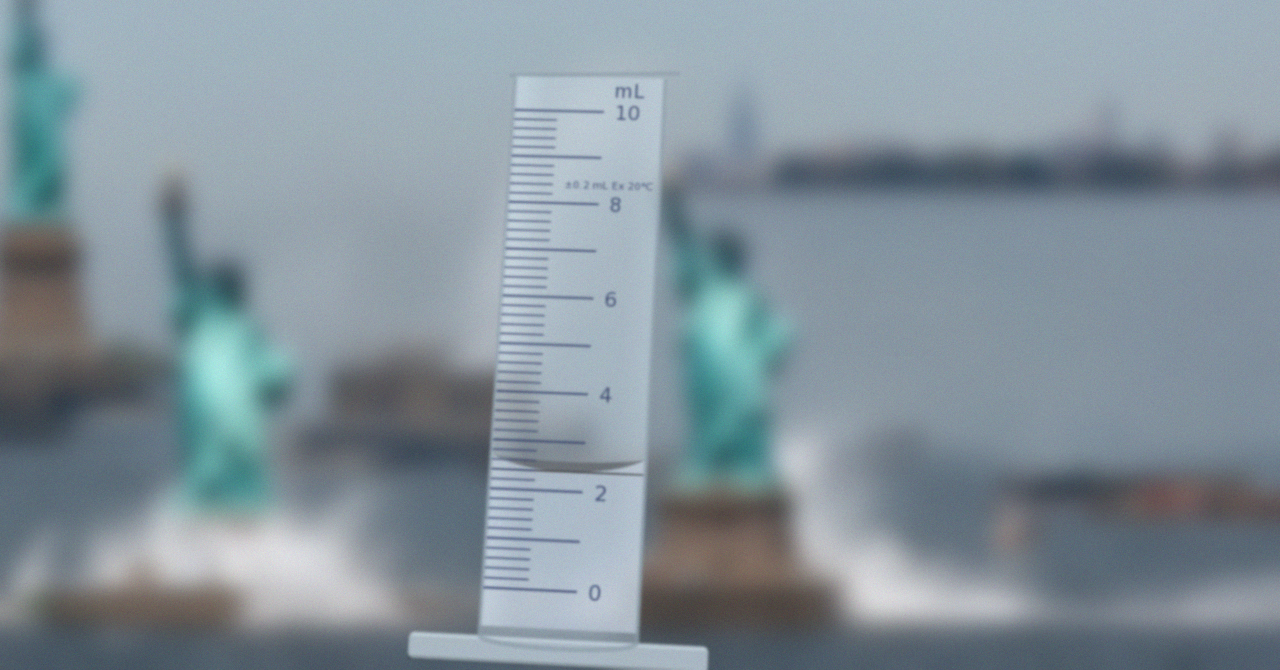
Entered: 2.4 mL
